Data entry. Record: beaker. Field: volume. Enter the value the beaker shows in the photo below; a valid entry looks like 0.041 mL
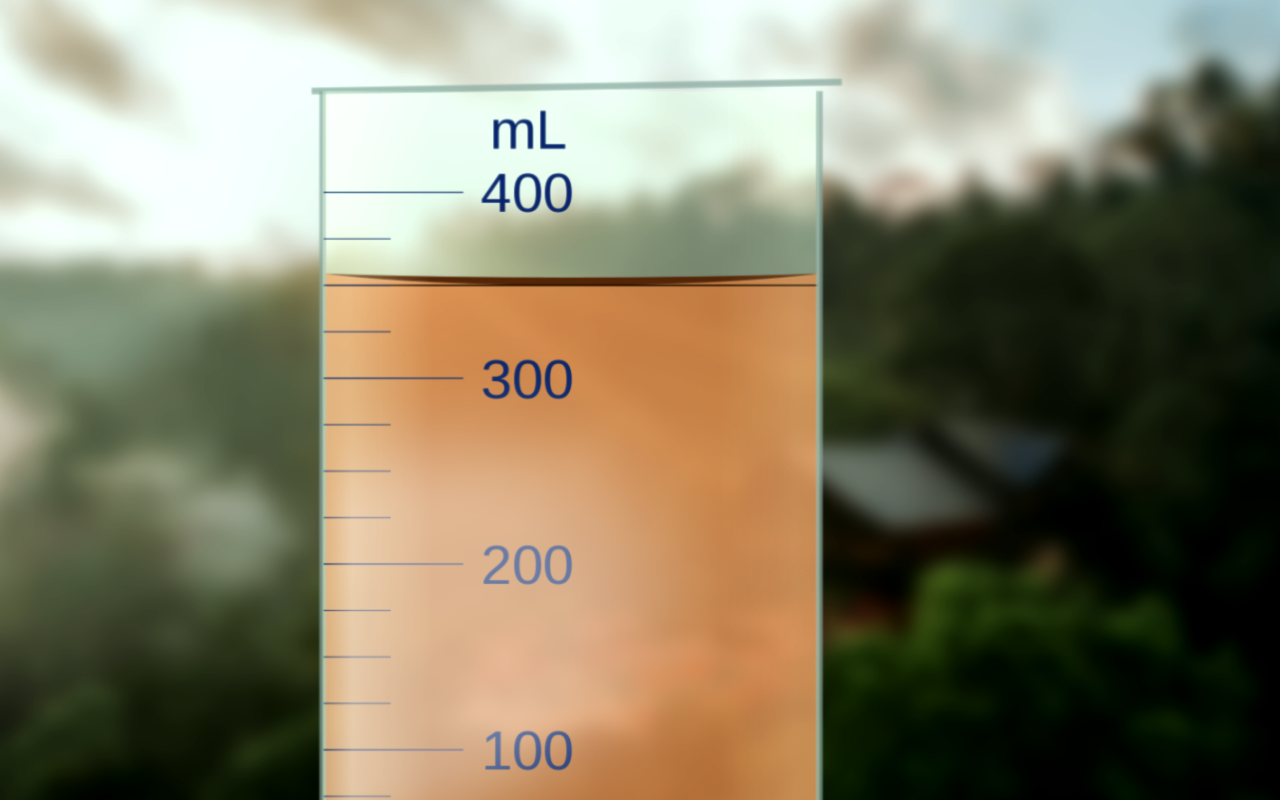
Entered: 350 mL
